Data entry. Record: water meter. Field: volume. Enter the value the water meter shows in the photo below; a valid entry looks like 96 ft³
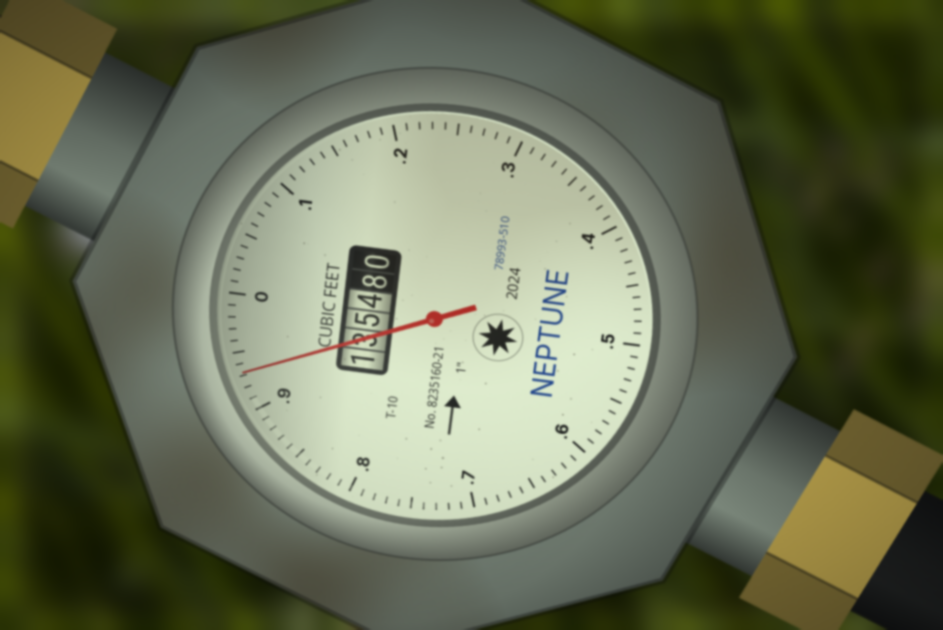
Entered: 135479.93 ft³
